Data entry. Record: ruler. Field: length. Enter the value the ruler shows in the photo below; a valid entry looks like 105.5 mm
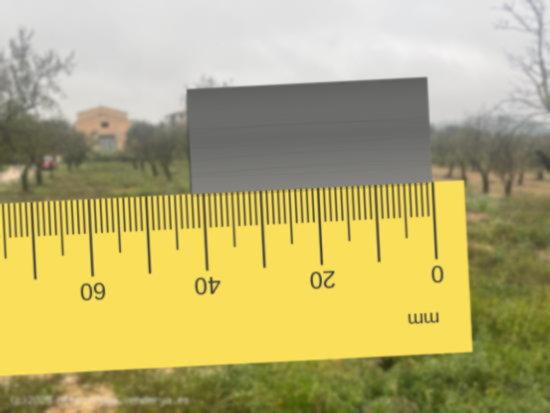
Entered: 42 mm
